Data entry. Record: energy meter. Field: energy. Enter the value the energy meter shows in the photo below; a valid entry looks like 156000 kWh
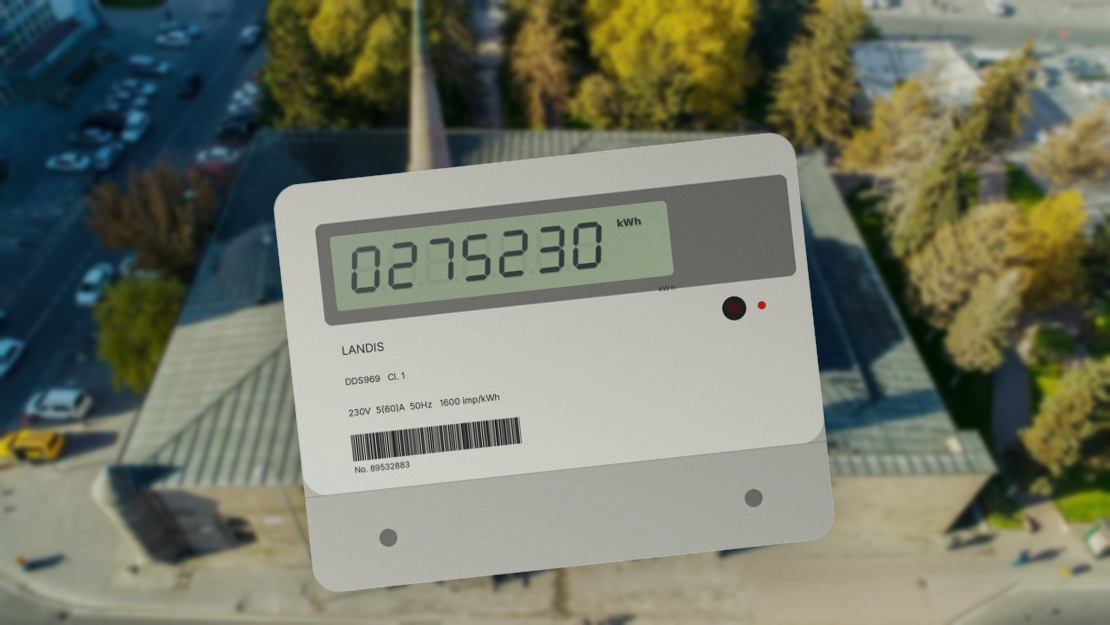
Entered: 275230 kWh
